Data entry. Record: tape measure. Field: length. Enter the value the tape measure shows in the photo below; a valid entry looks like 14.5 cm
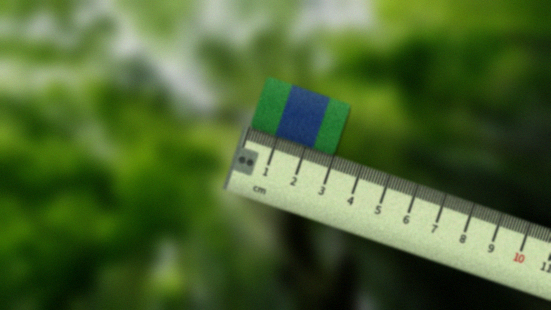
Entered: 3 cm
